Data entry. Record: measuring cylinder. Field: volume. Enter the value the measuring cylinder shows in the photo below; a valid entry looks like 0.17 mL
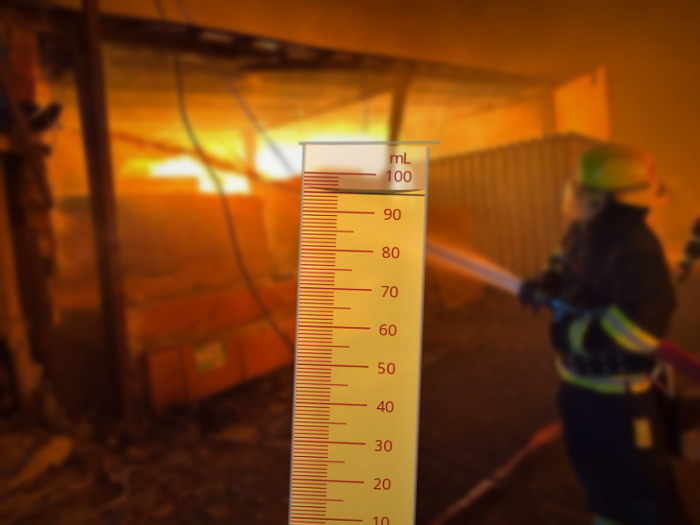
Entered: 95 mL
